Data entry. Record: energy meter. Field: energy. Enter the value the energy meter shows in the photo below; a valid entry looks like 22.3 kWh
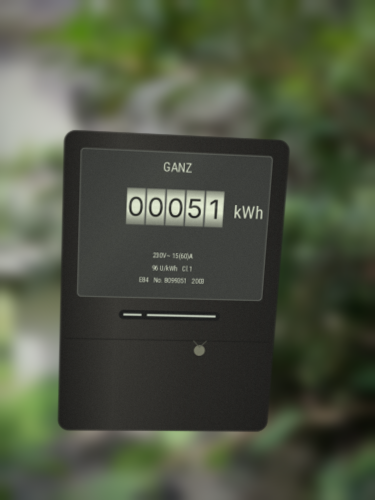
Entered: 51 kWh
